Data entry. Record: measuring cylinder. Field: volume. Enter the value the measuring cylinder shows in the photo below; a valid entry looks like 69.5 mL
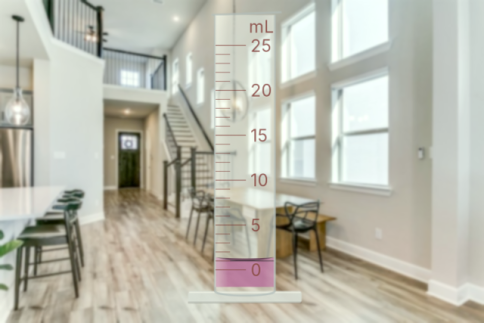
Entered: 1 mL
